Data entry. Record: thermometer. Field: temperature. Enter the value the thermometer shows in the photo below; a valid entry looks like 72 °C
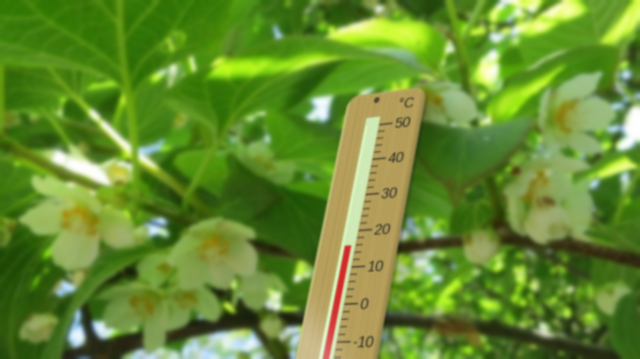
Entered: 16 °C
